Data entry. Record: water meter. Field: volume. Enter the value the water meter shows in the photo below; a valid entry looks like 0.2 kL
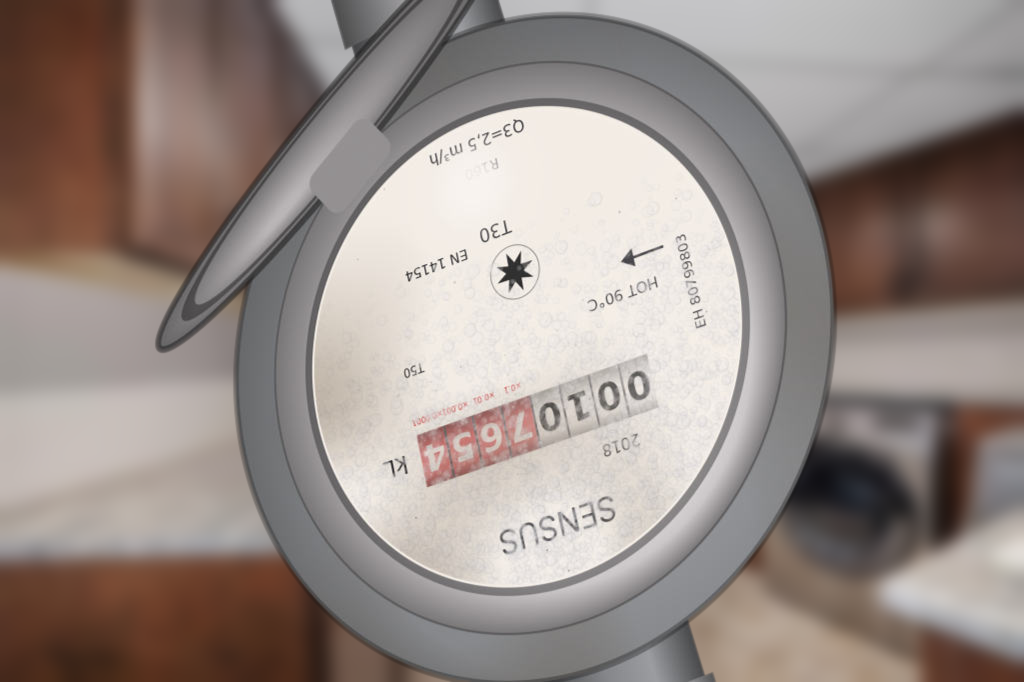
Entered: 10.7654 kL
